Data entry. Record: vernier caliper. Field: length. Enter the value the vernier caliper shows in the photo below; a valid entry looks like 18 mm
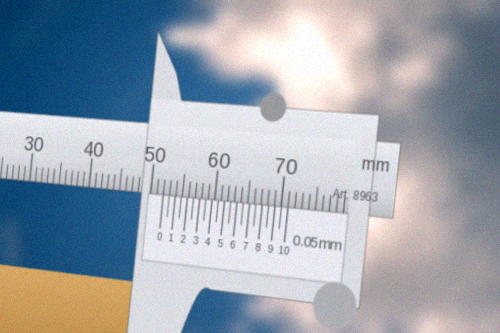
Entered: 52.0 mm
